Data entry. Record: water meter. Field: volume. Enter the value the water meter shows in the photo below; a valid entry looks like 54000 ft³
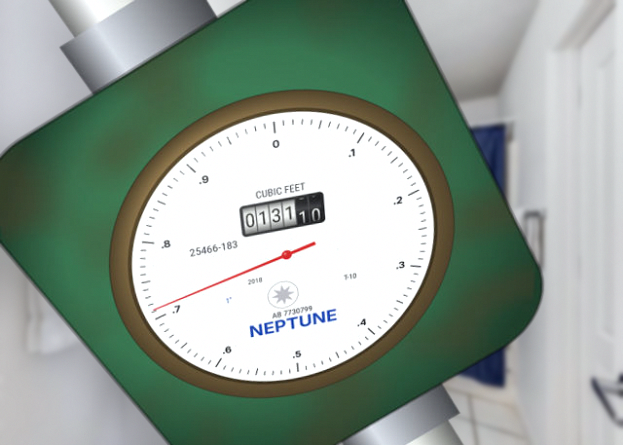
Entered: 13109.71 ft³
